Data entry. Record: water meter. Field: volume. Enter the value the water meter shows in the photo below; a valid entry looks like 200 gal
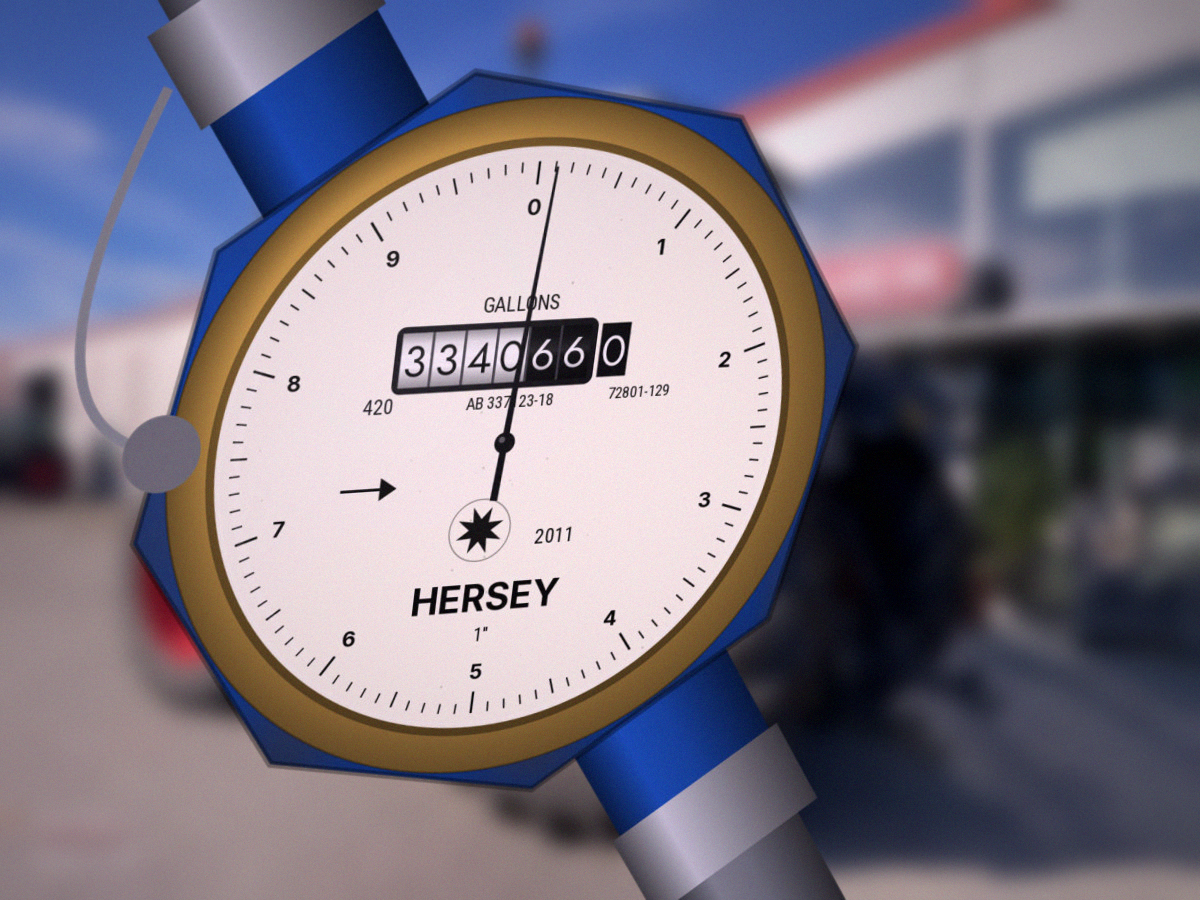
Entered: 3340660.1 gal
